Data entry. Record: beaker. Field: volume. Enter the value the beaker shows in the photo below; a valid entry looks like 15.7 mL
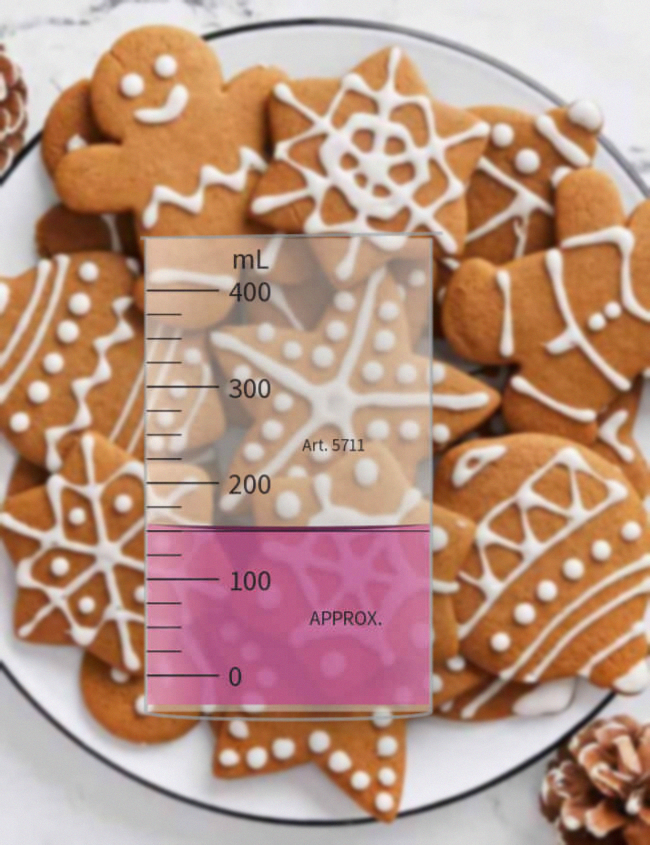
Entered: 150 mL
